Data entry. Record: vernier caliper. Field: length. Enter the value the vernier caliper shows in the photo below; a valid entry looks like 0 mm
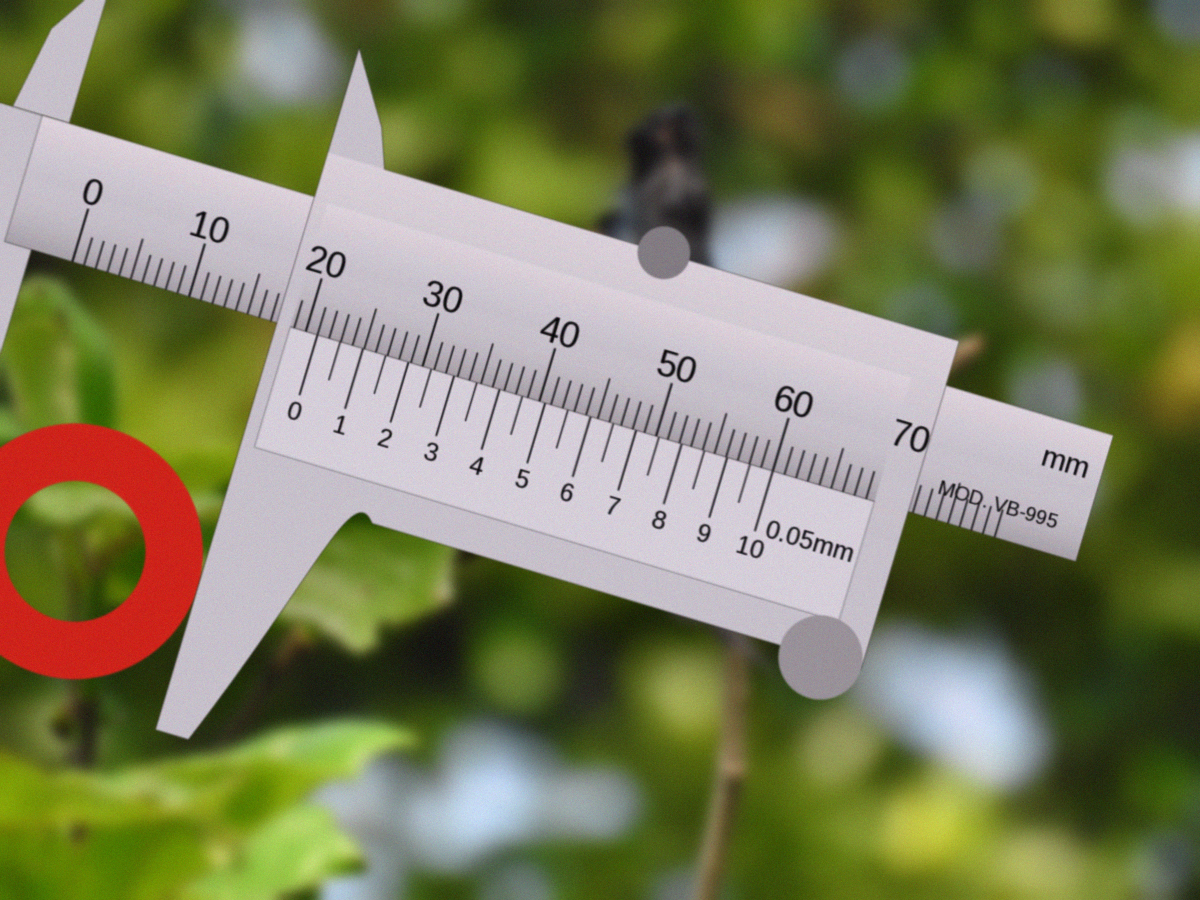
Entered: 21.0 mm
